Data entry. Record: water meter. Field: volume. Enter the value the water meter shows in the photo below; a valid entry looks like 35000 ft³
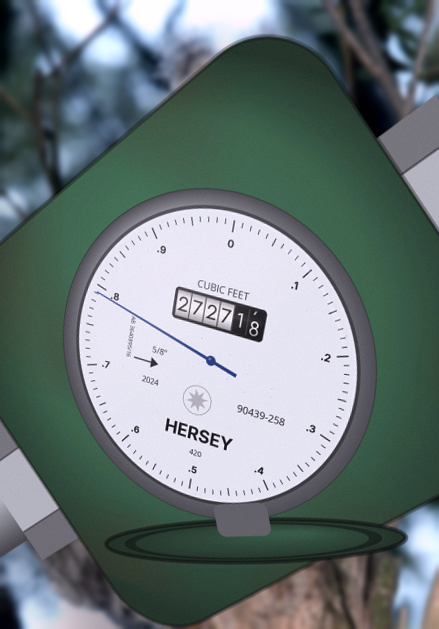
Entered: 272717.79 ft³
